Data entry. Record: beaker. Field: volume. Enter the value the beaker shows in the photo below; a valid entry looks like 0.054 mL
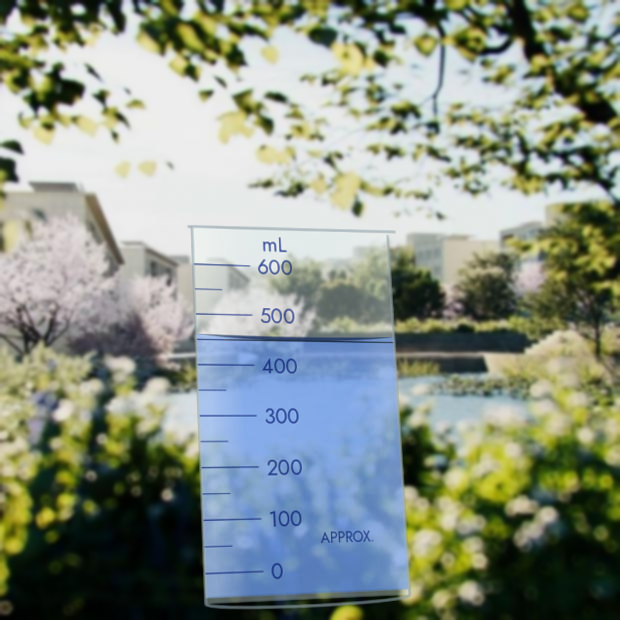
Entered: 450 mL
